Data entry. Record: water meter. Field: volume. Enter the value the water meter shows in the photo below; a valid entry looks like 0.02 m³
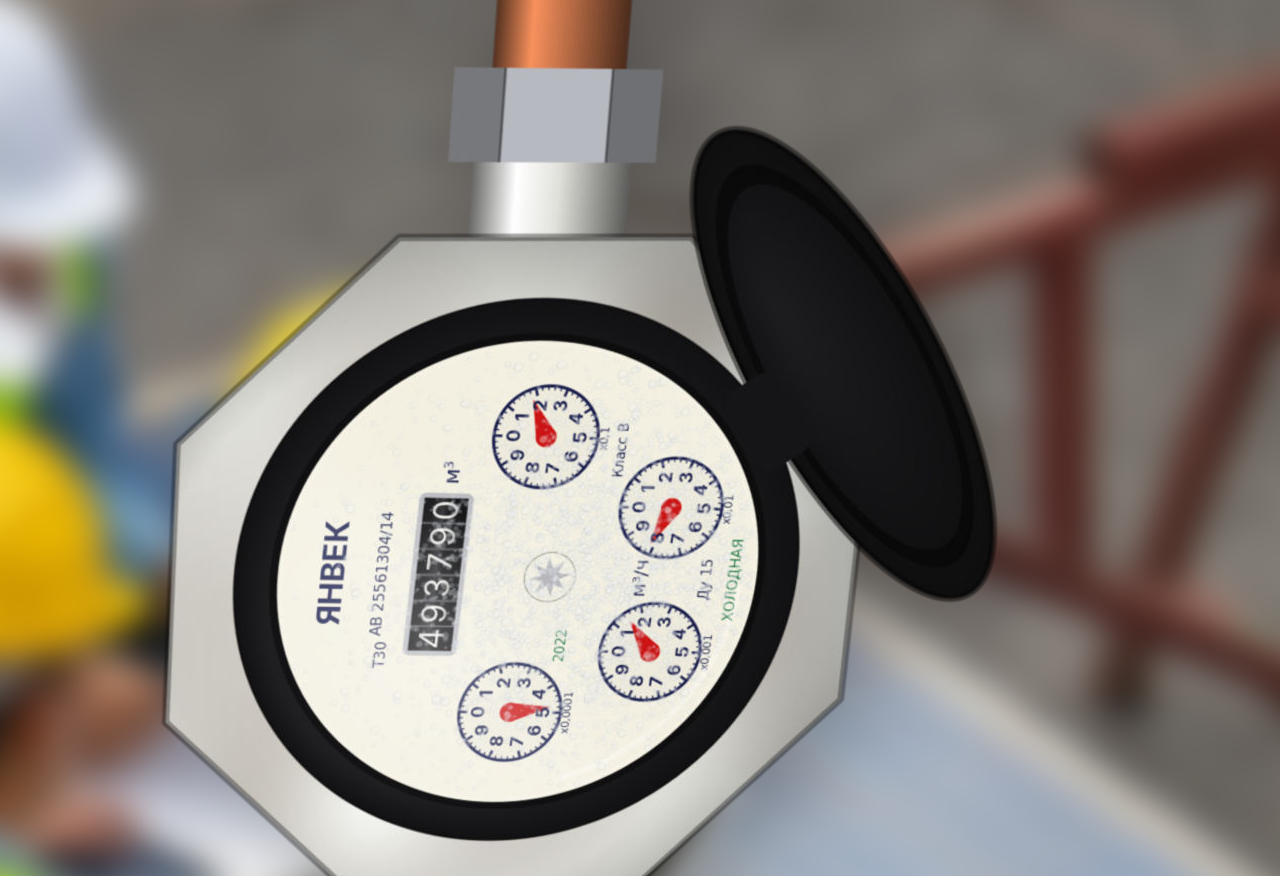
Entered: 493790.1814 m³
